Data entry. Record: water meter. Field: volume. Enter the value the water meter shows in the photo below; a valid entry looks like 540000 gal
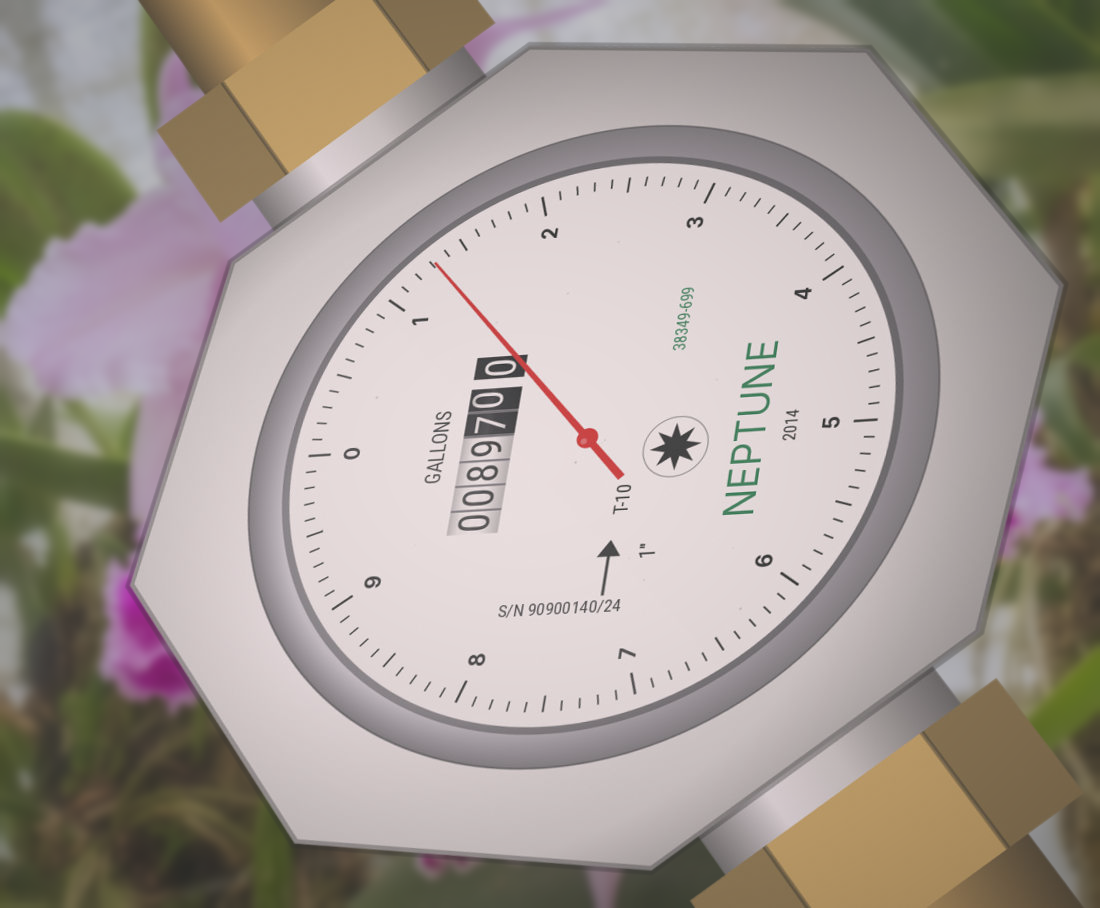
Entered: 89701.3 gal
